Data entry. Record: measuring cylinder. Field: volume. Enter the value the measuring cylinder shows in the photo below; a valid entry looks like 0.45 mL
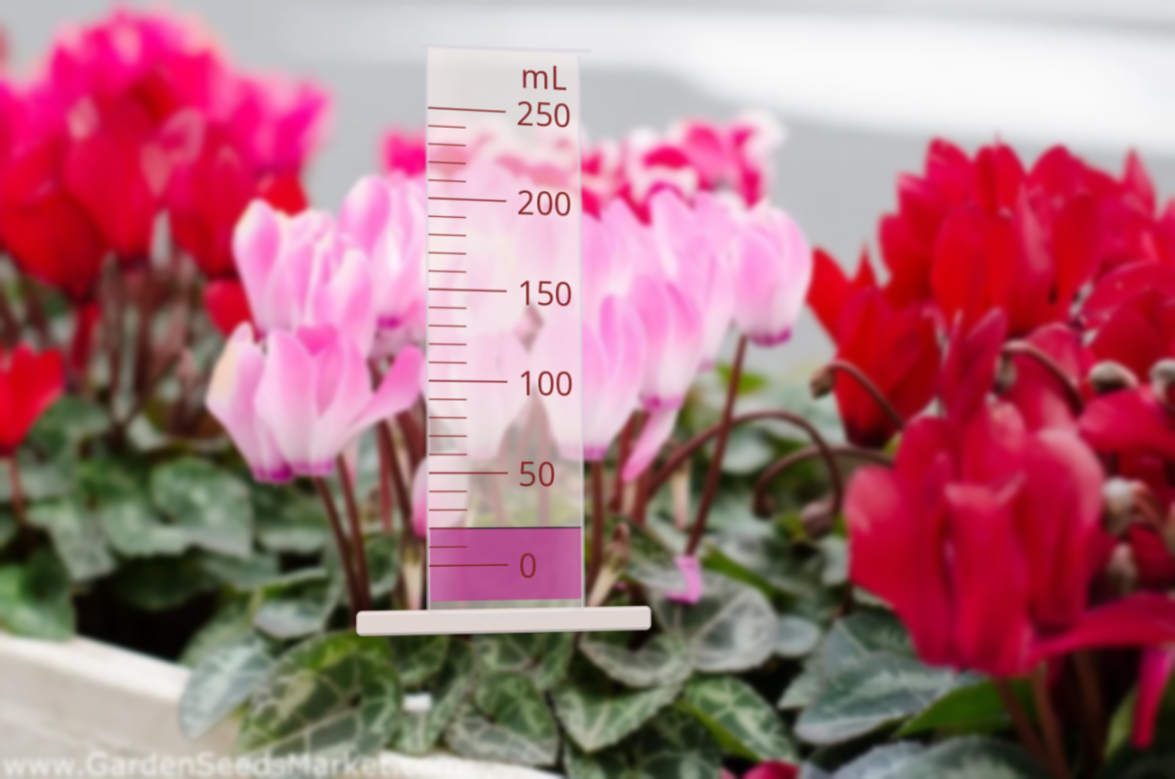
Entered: 20 mL
